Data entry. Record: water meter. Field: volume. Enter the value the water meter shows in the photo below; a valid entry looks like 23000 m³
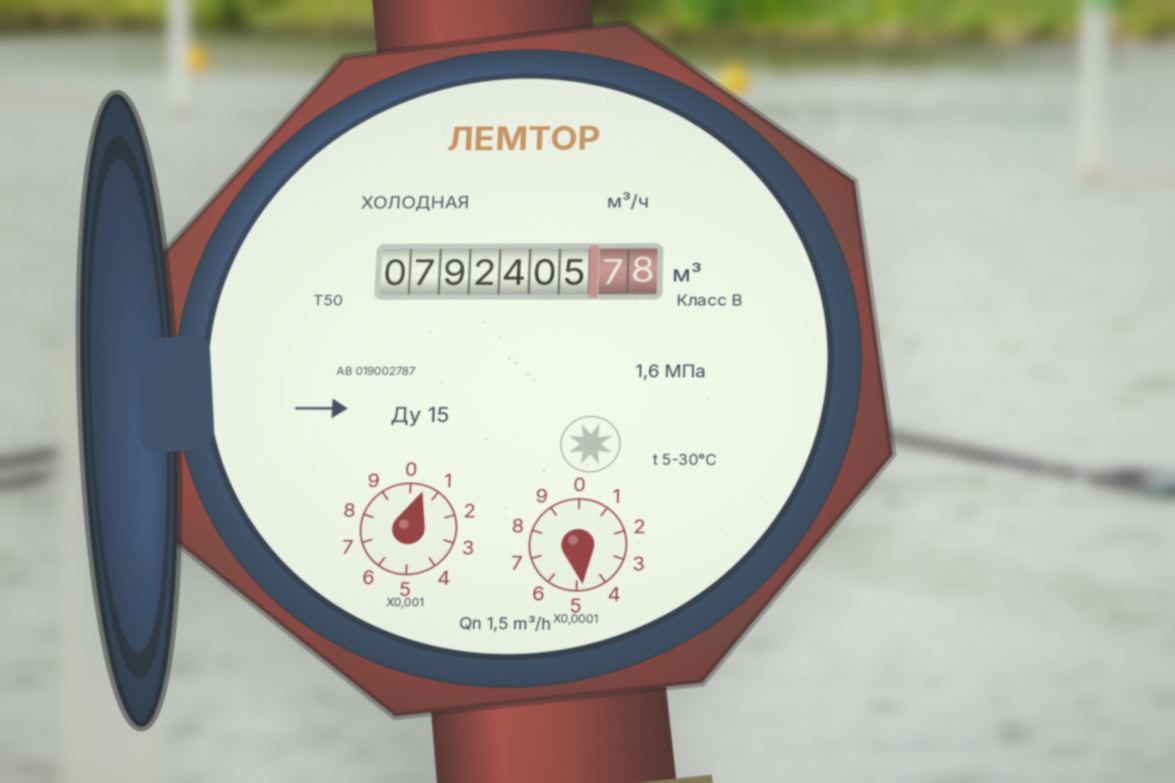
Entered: 792405.7804 m³
